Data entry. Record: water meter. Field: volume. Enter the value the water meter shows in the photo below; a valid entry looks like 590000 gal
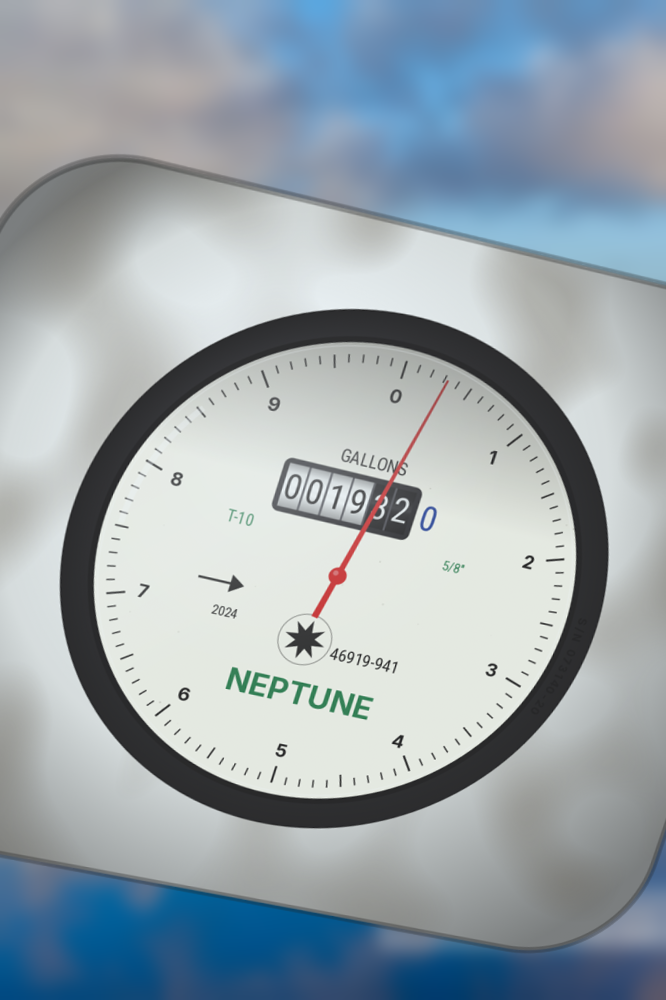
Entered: 19320.3 gal
